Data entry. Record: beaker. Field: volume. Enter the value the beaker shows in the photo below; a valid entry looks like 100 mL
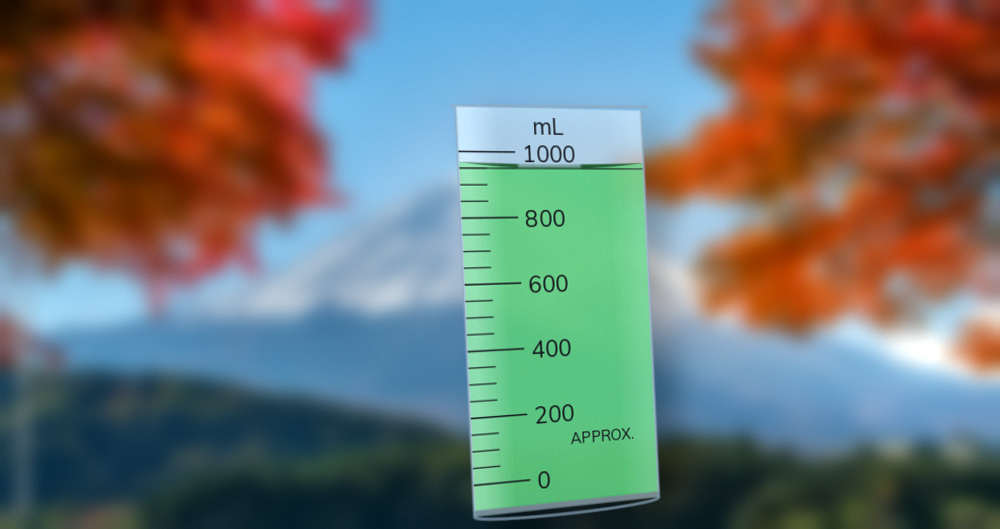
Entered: 950 mL
